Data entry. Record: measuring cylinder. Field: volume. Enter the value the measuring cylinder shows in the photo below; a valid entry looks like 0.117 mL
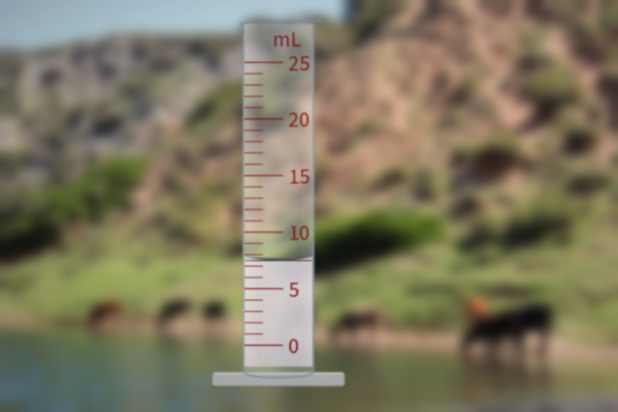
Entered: 7.5 mL
